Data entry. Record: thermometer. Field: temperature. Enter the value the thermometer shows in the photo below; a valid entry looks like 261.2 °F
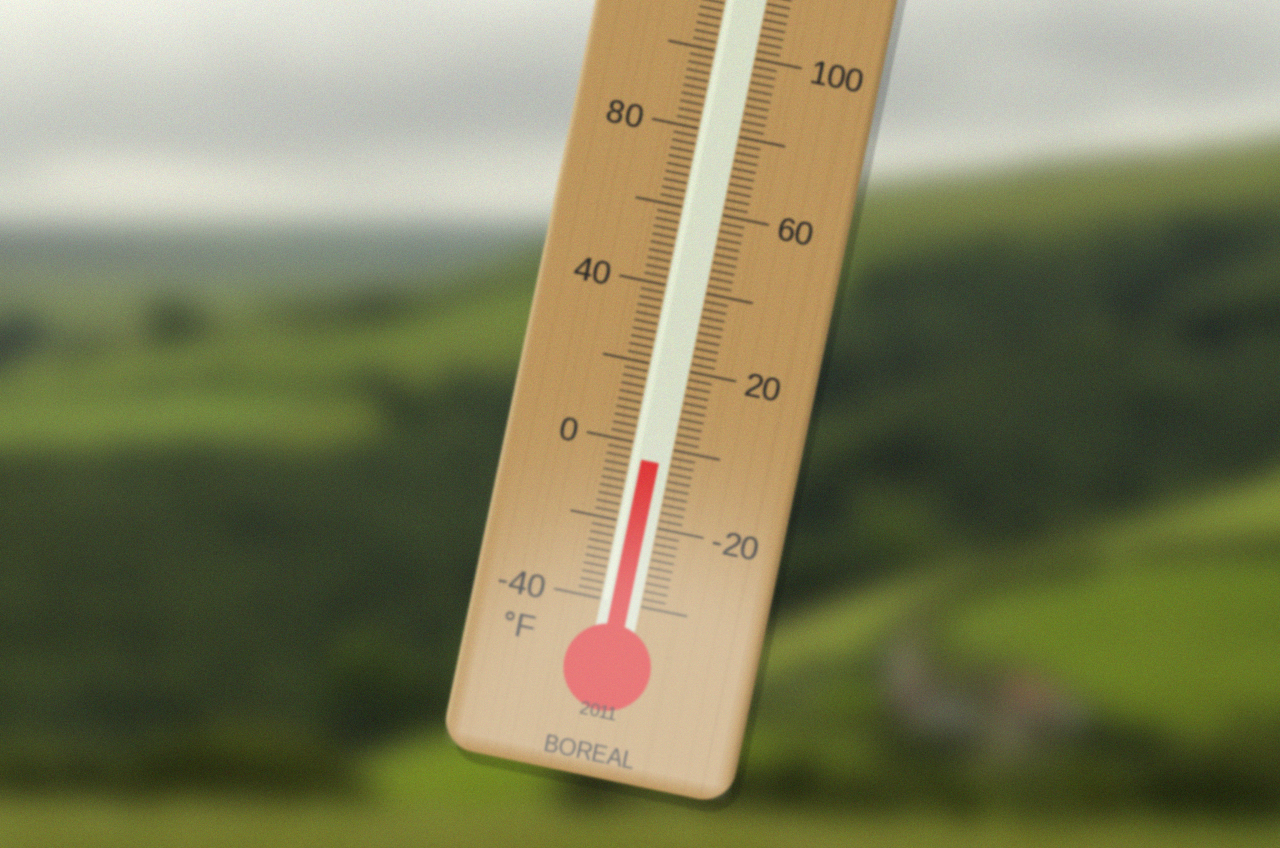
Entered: -4 °F
